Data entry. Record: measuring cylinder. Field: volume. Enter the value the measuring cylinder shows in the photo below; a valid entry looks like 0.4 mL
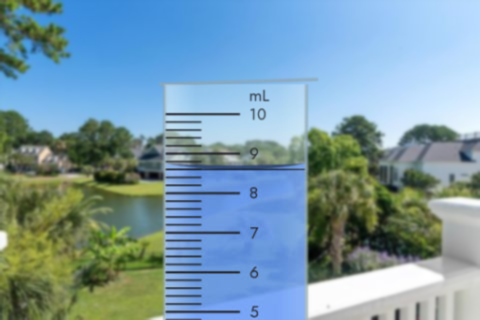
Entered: 8.6 mL
